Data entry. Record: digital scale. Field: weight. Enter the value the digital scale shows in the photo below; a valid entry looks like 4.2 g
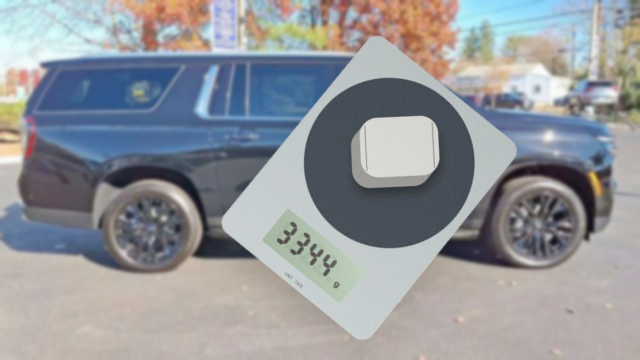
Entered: 3344 g
